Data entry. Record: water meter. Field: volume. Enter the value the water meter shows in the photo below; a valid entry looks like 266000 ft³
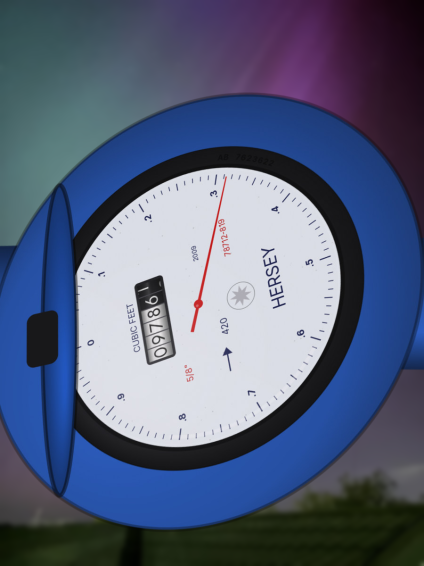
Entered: 97861.31 ft³
